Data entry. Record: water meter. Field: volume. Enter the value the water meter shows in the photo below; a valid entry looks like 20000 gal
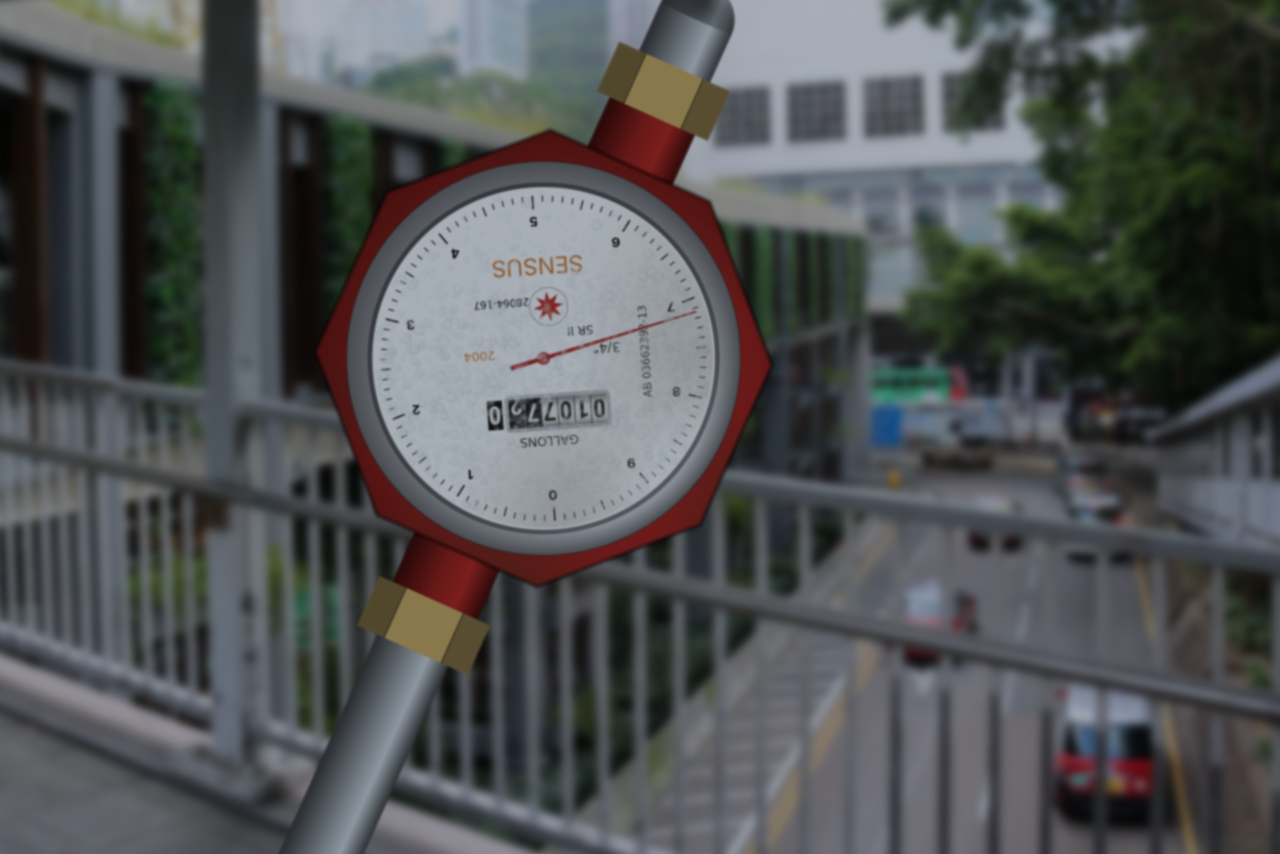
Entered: 107717.1 gal
